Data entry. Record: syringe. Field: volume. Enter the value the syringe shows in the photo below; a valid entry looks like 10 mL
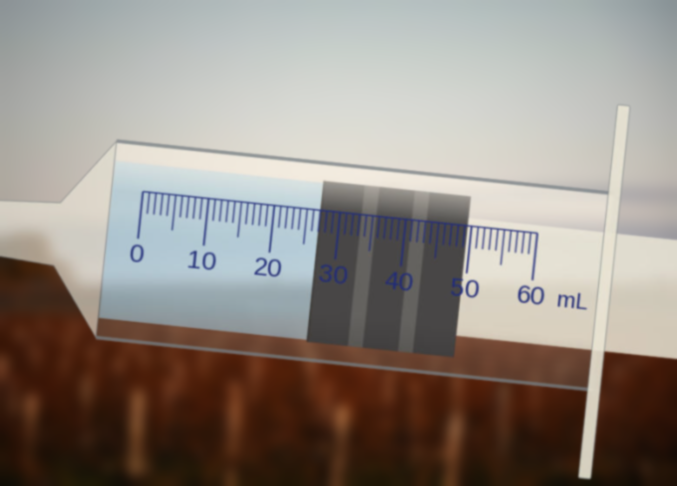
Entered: 27 mL
